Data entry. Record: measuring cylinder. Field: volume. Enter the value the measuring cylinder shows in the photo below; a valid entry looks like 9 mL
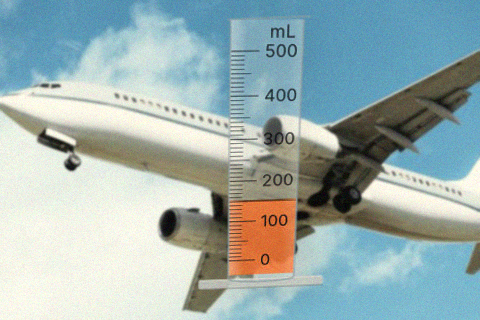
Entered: 150 mL
